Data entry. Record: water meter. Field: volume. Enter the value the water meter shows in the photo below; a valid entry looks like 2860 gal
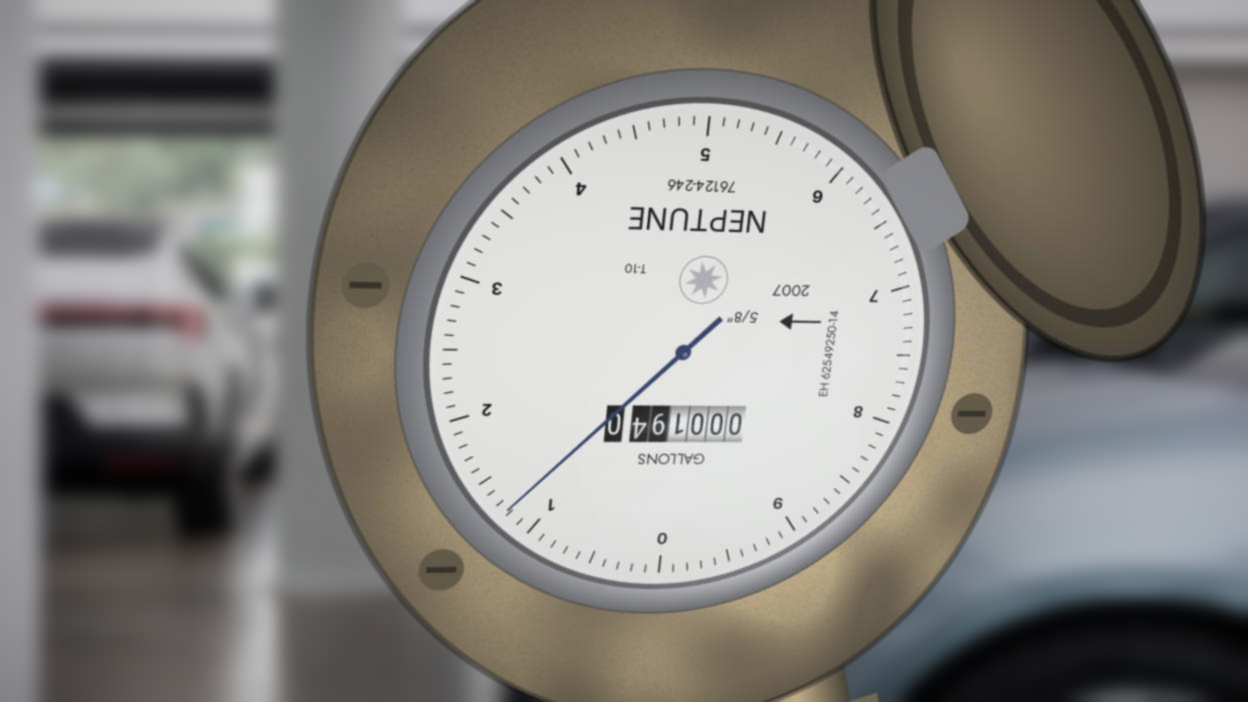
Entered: 1941.2 gal
